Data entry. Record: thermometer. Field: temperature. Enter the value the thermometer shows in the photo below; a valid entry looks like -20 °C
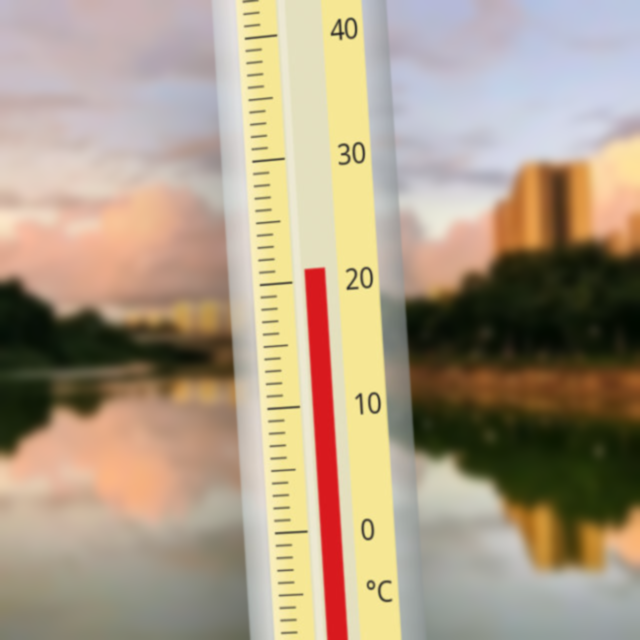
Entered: 21 °C
